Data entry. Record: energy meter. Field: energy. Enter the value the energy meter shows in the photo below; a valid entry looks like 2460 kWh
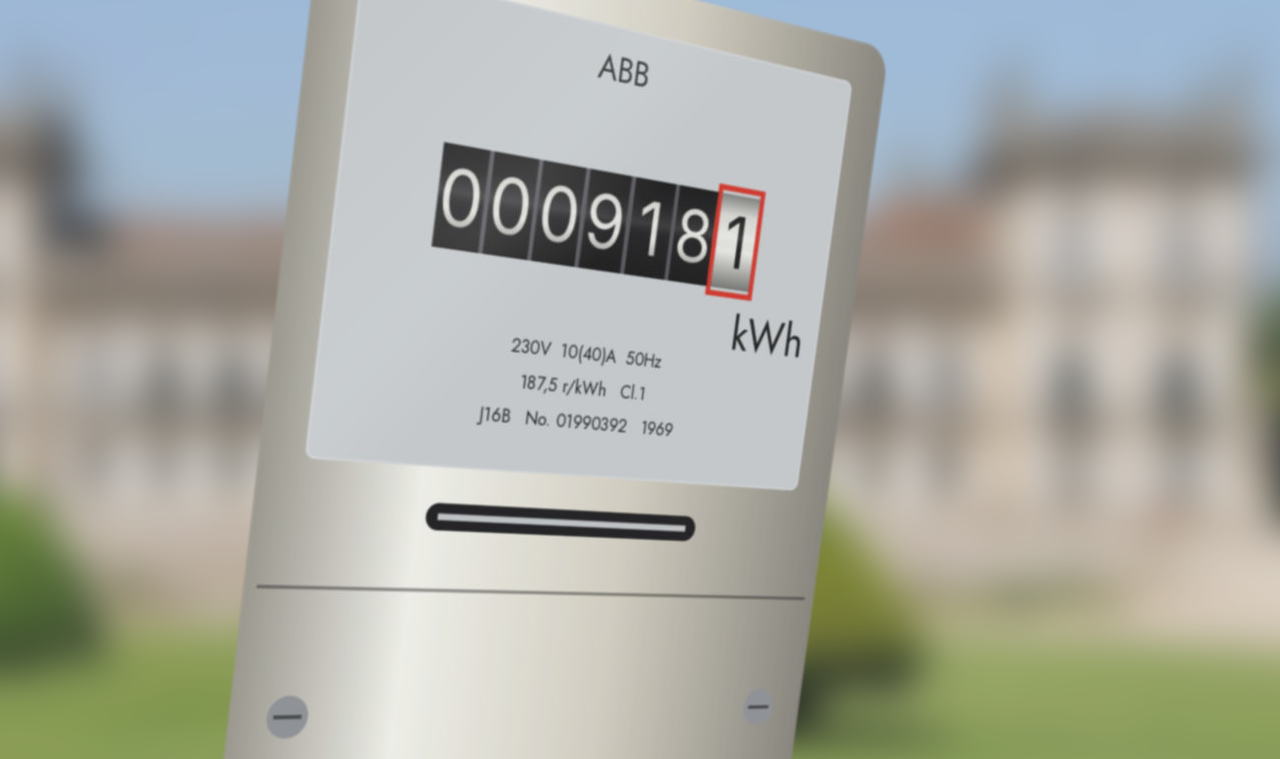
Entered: 918.1 kWh
